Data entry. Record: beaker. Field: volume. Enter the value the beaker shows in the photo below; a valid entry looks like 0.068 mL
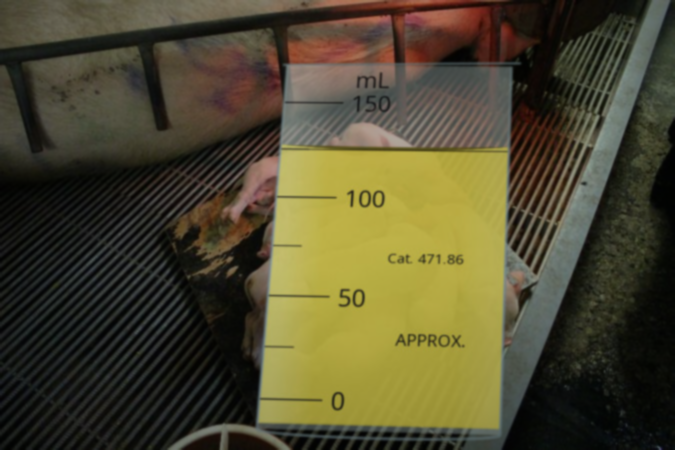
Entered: 125 mL
